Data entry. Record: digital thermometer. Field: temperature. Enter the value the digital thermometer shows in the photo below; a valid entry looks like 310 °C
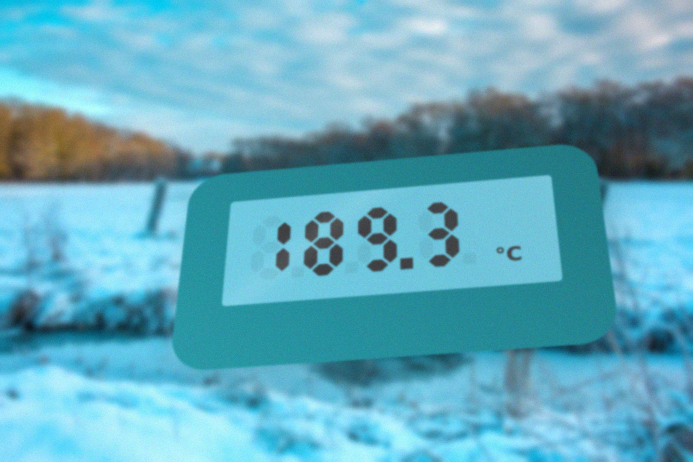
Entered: 189.3 °C
